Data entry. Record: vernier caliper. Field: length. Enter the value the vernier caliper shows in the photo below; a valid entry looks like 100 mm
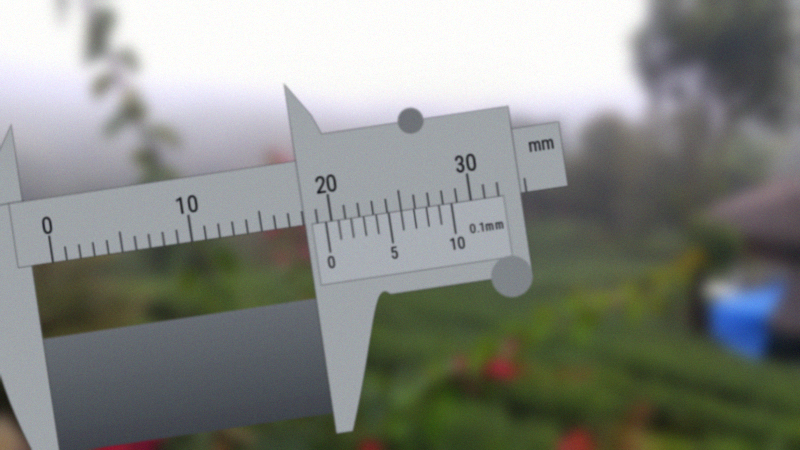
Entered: 19.6 mm
